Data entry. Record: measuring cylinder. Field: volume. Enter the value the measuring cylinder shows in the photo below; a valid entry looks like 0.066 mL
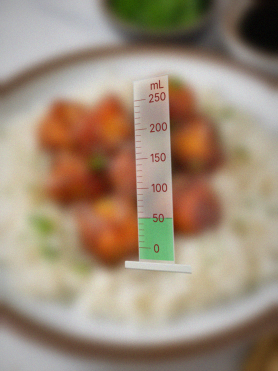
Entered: 50 mL
